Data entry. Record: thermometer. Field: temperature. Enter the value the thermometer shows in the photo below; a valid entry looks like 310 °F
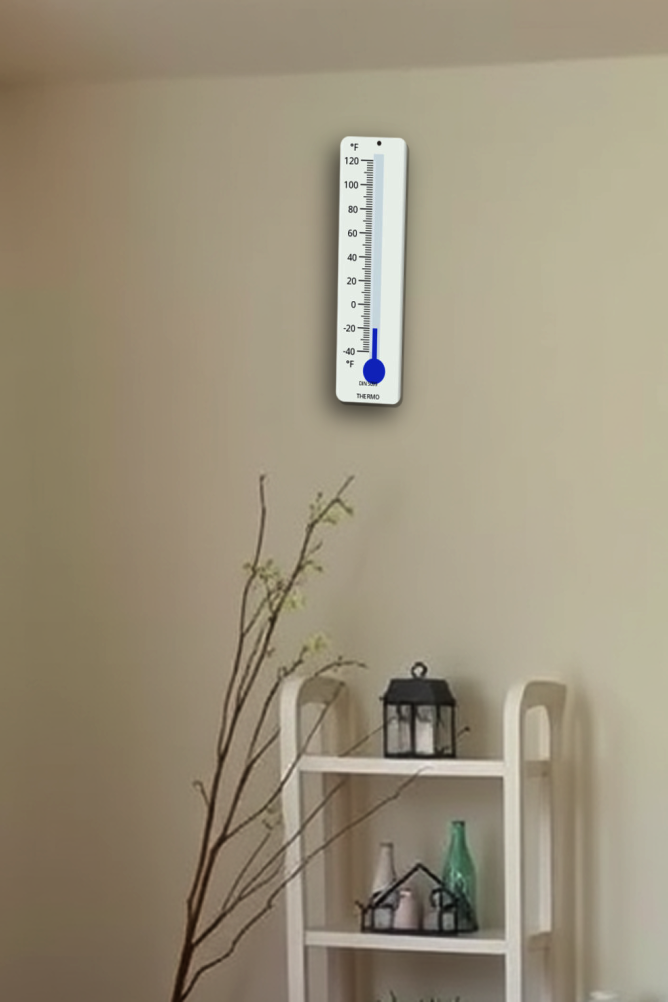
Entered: -20 °F
